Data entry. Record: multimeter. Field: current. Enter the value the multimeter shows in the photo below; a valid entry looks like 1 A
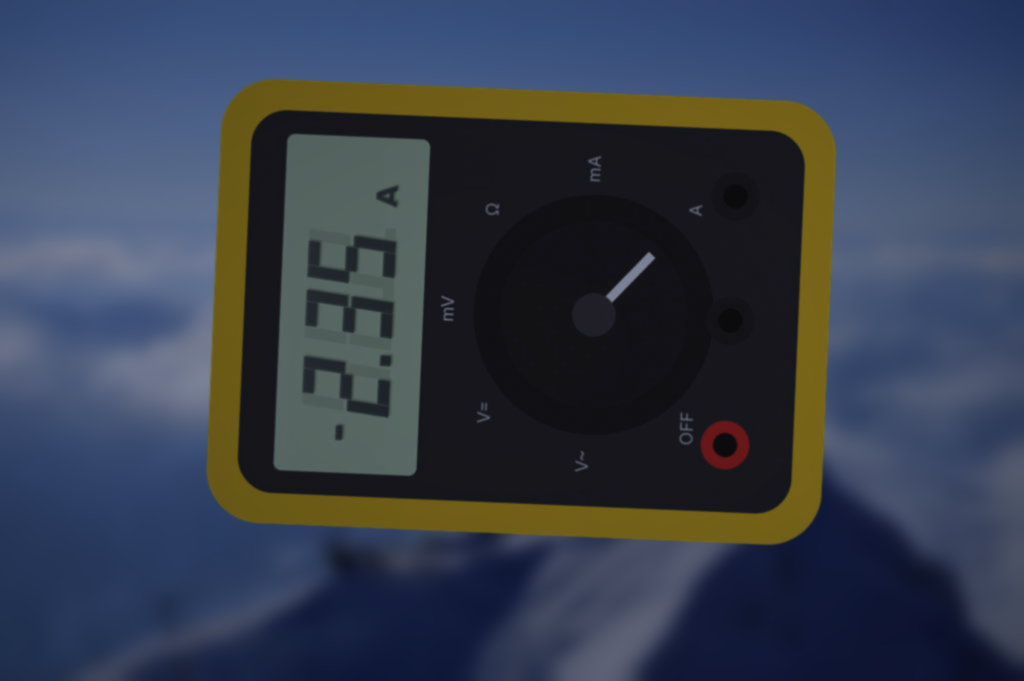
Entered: -2.35 A
